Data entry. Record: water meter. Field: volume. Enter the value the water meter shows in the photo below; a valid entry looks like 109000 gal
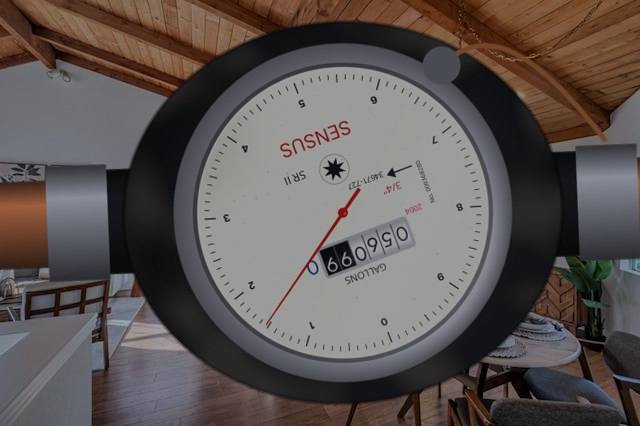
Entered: 560991.5 gal
